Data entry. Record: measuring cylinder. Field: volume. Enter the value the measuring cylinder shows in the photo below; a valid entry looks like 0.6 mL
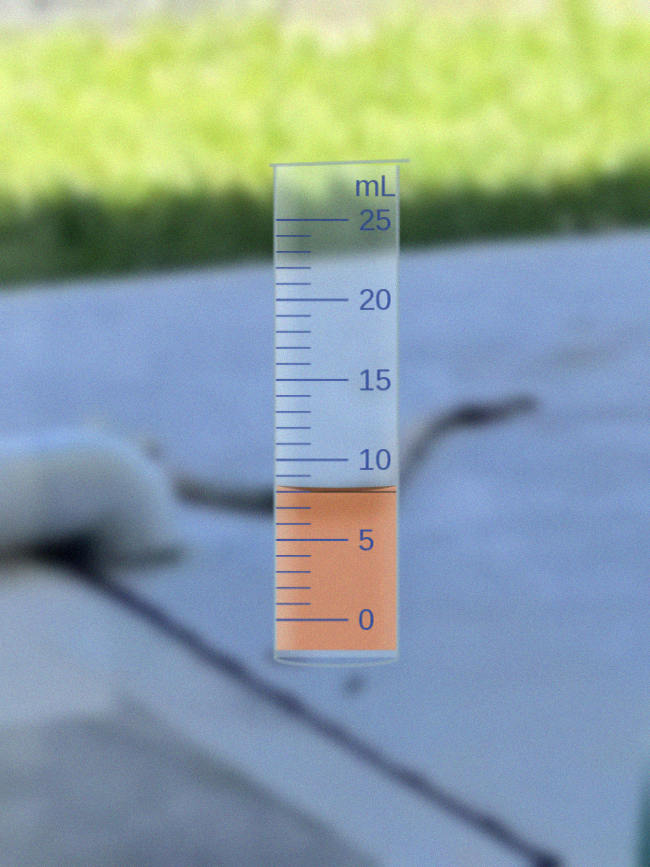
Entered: 8 mL
